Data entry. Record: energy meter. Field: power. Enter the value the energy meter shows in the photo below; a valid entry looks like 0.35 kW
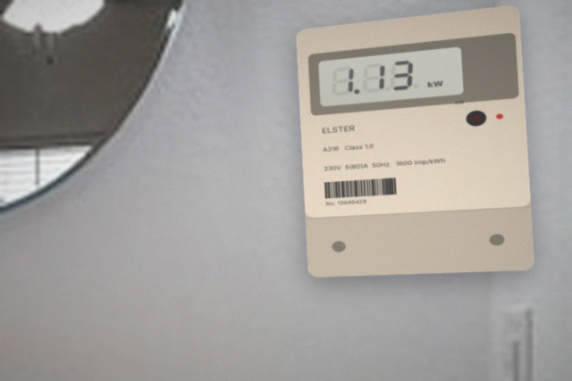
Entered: 1.13 kW
